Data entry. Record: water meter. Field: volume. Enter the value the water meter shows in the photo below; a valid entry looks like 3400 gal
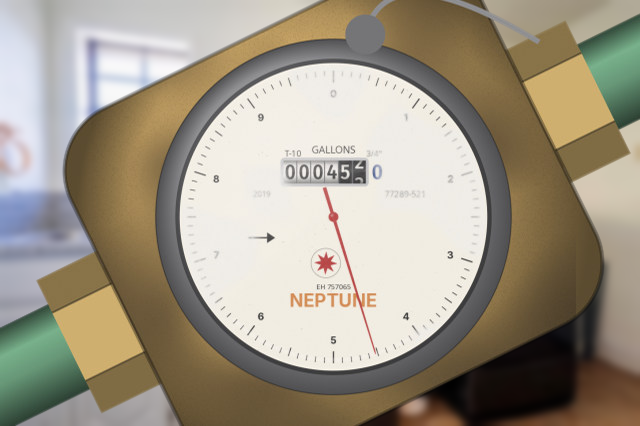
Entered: 4524.5 gal
